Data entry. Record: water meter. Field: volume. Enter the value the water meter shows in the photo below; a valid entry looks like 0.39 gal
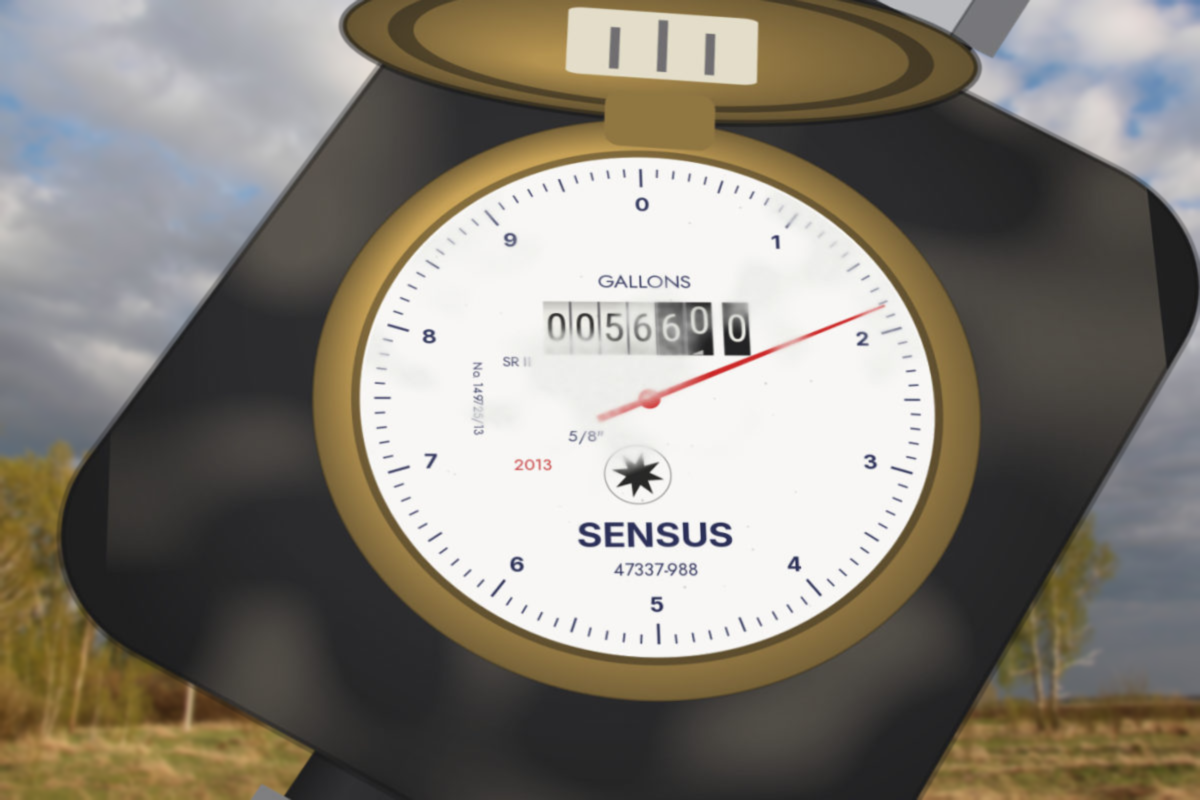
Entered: 56601.8 gal
